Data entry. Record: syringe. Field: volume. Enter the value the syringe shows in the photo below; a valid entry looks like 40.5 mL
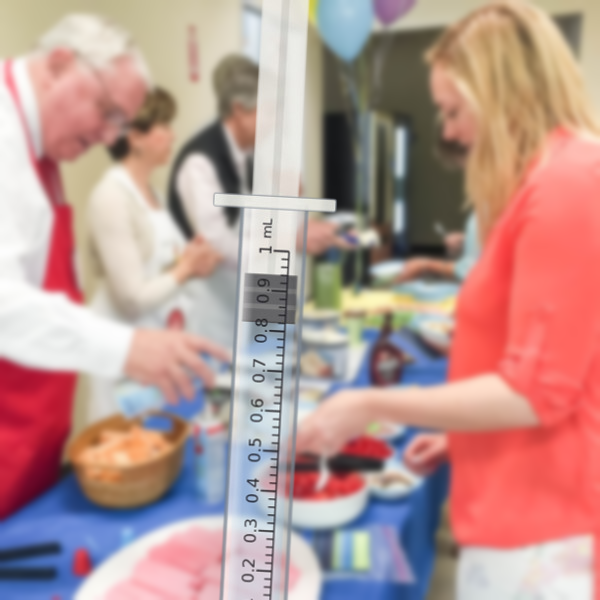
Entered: 0.82 mL
